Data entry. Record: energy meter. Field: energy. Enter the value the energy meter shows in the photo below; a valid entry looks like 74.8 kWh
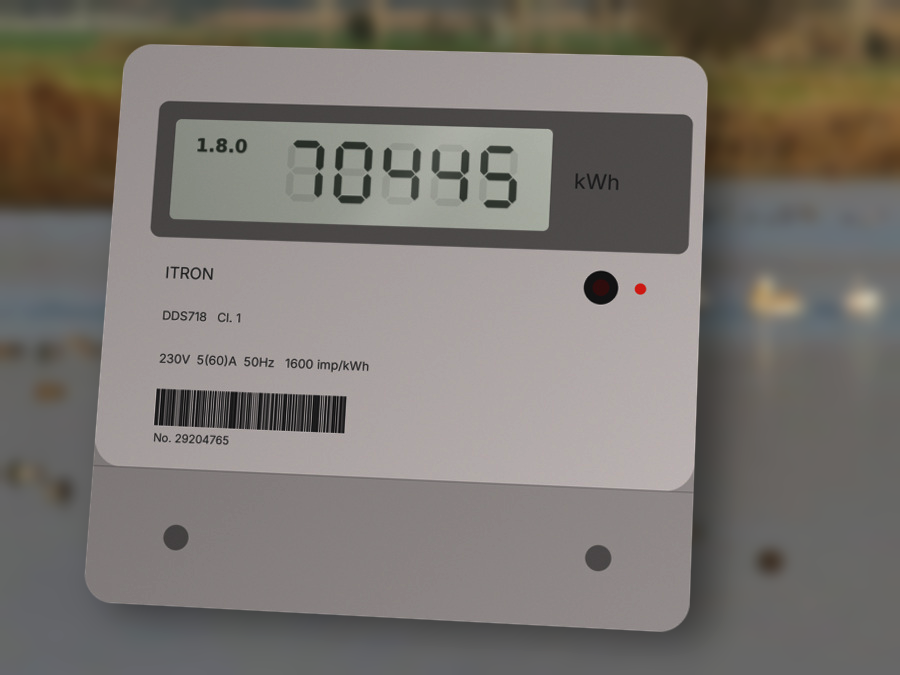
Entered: 70445 kWh
